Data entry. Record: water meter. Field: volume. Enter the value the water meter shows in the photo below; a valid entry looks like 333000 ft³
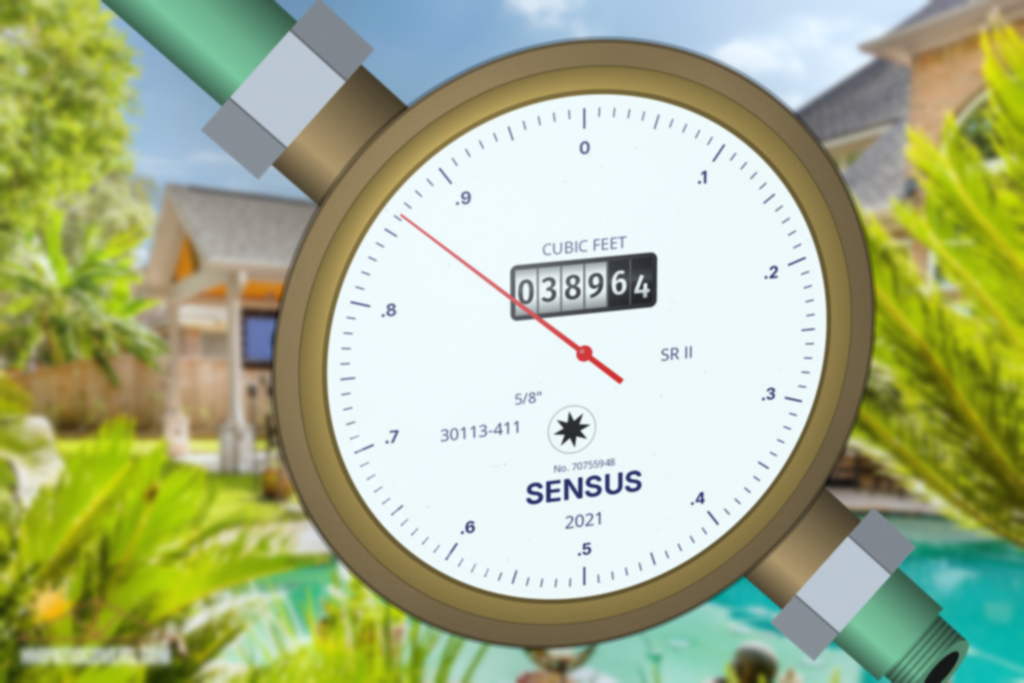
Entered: 38963.86 ft³
